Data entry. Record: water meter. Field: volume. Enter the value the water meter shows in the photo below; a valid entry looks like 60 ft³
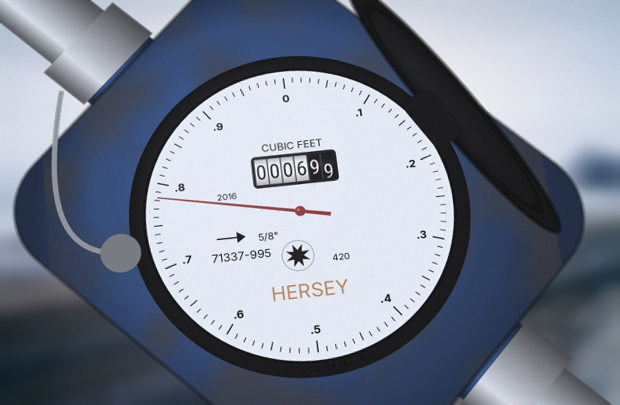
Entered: 698.78 ft³
